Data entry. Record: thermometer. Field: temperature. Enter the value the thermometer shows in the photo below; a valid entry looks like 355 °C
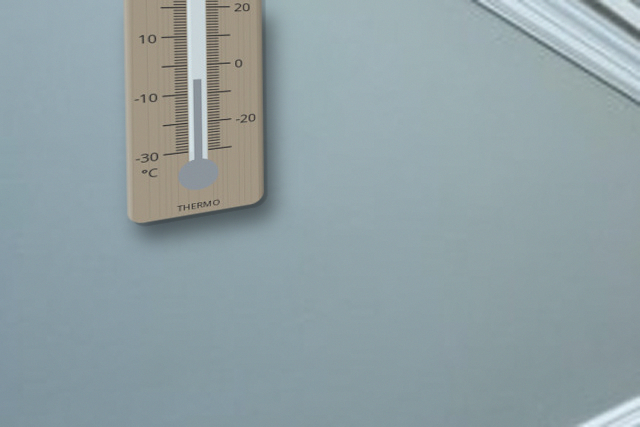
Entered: -5 °C
